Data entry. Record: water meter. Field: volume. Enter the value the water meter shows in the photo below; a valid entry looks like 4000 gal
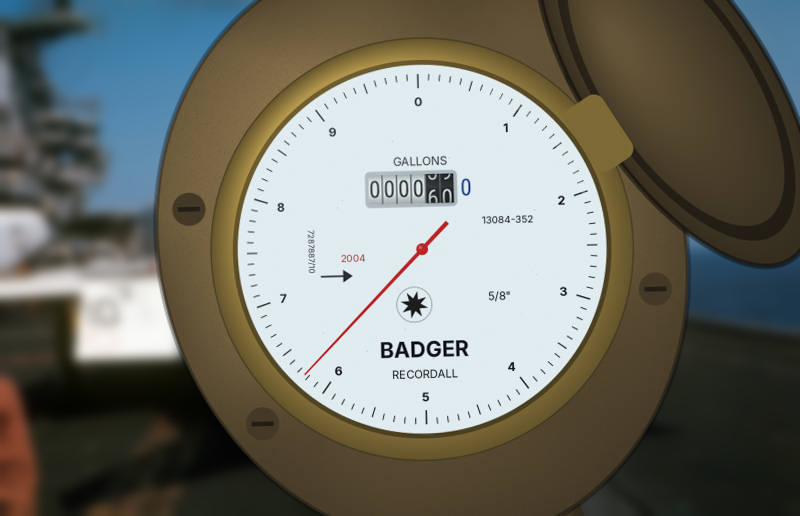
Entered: 596.2 gal
